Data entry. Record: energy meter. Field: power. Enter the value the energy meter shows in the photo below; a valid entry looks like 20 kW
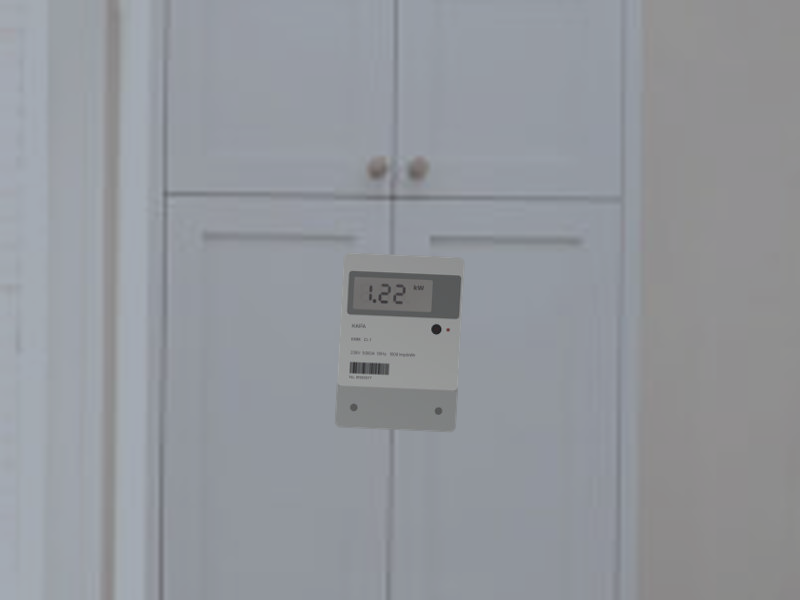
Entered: 1.22 kW
